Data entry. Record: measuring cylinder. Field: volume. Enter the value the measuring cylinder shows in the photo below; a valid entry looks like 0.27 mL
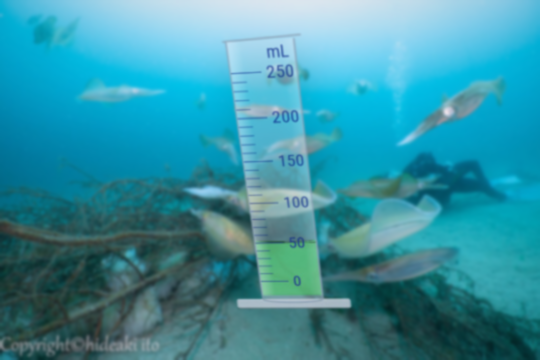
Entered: 50 mL
